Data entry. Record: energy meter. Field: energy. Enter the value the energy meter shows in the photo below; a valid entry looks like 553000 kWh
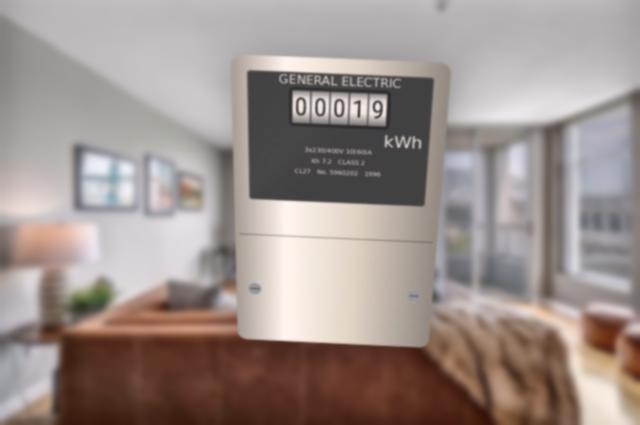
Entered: 19 kWh
